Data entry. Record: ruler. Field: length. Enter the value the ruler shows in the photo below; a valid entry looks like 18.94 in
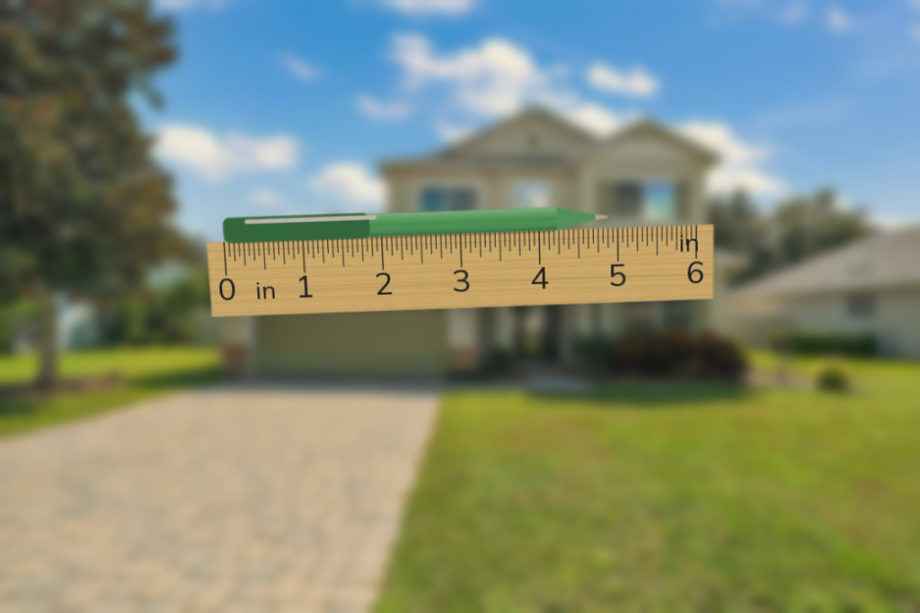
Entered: 4.875 in
